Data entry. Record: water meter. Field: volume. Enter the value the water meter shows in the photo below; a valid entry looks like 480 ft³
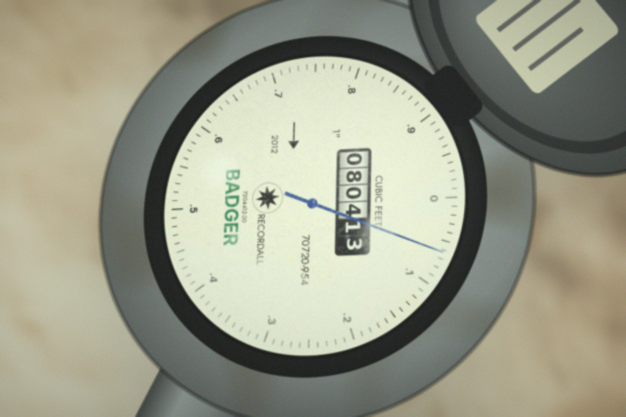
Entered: 80413.06 ft³
